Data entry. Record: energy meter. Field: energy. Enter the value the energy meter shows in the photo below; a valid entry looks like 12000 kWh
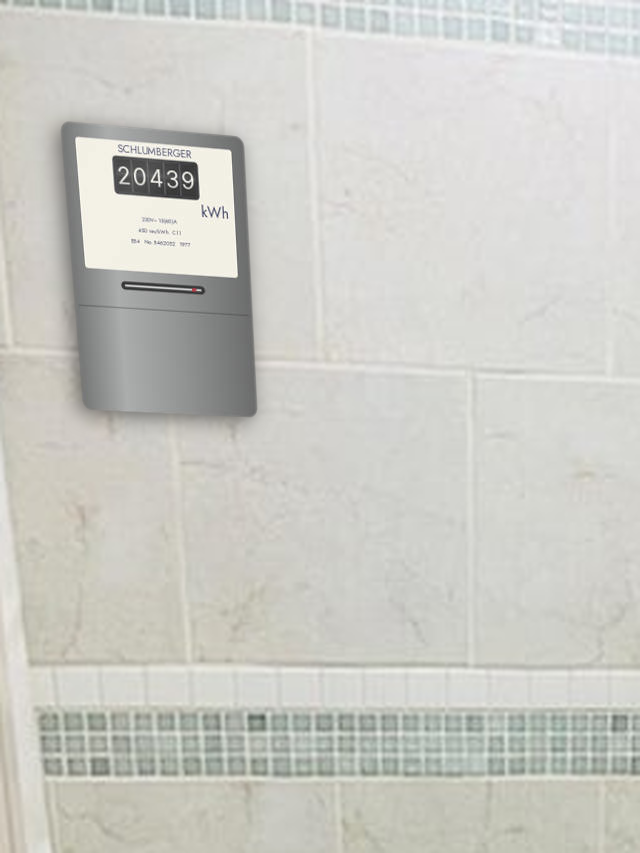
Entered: 20439 kWh
